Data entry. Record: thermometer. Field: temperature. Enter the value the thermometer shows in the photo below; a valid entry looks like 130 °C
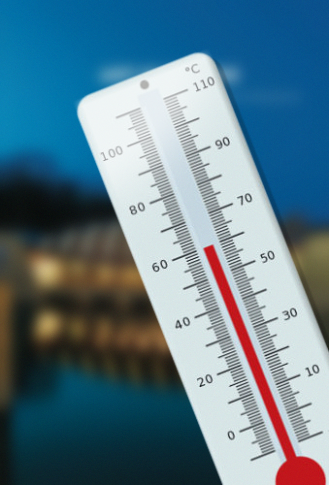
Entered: 60 °C
